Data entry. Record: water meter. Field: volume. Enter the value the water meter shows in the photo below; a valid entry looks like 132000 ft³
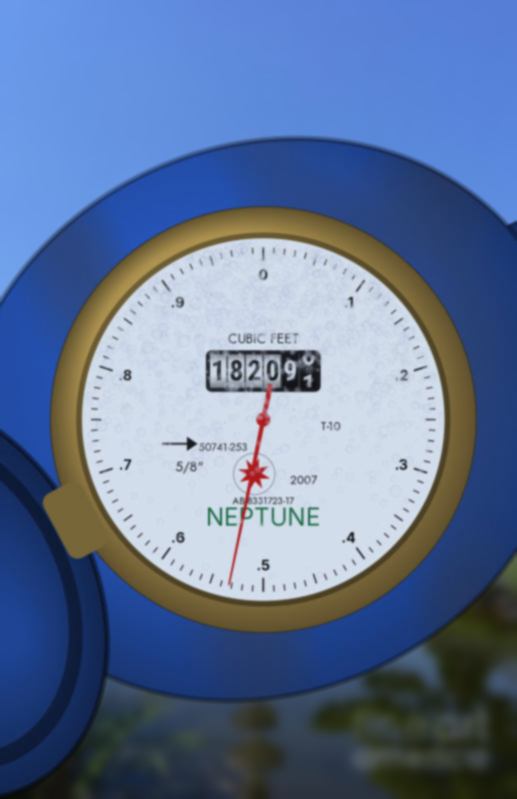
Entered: 182090.53 ft³
